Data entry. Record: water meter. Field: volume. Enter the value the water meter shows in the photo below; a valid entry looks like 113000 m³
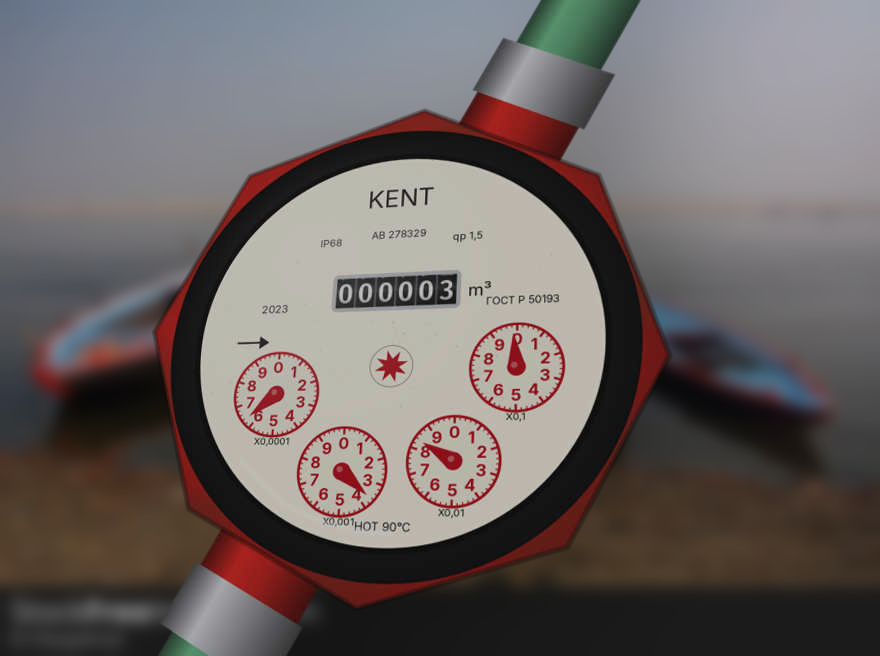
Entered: 2.9836 m³
